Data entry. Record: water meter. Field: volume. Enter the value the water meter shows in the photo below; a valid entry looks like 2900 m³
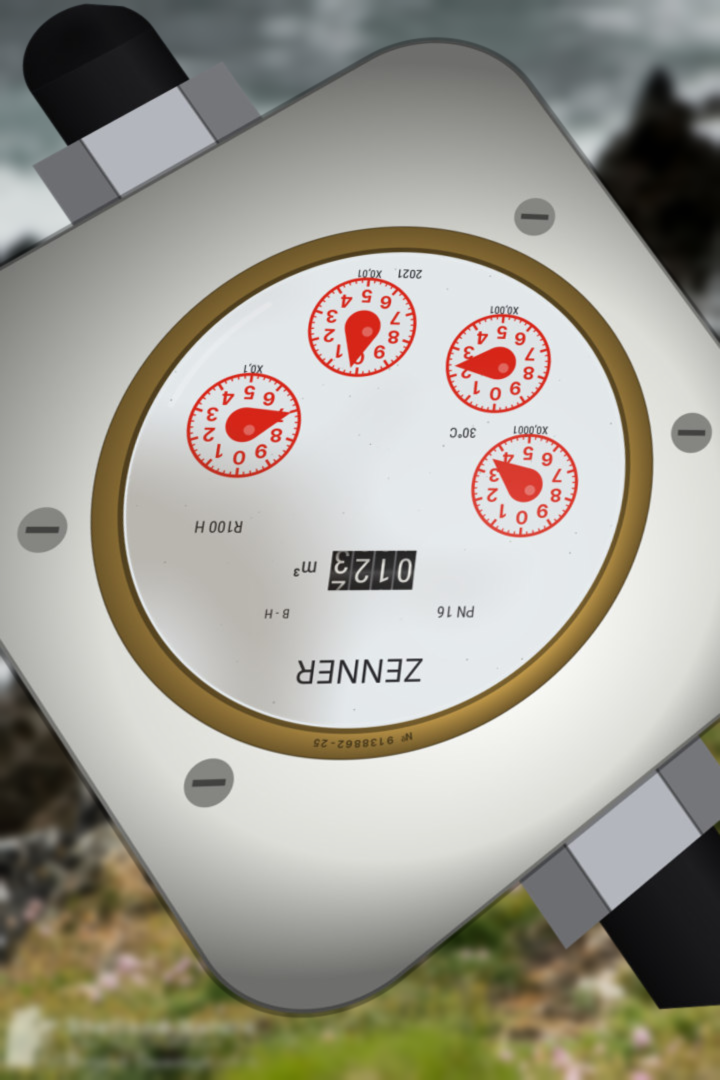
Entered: 122.7023 m³
